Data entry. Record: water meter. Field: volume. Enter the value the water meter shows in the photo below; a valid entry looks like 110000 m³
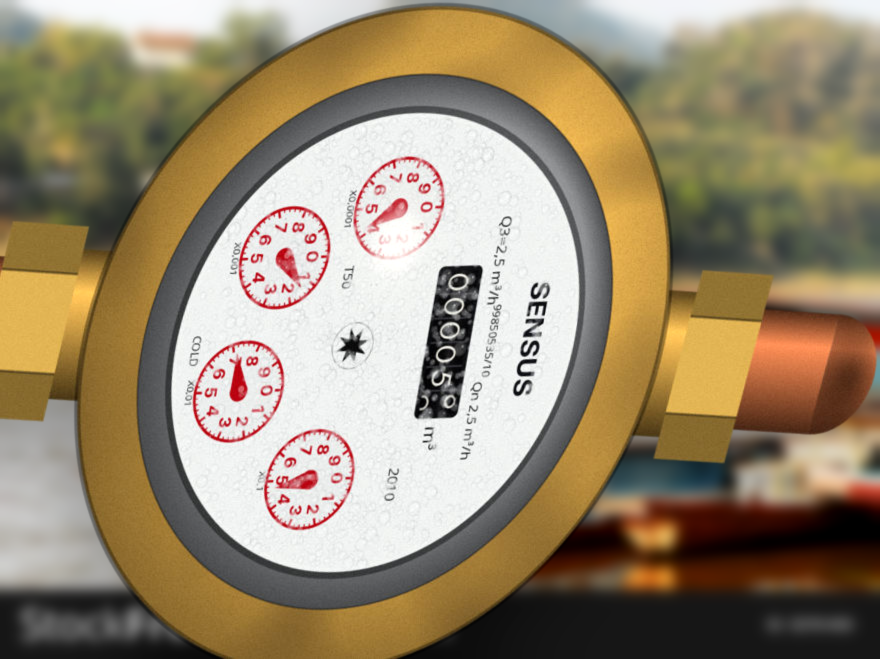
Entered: 58.4714 m³
